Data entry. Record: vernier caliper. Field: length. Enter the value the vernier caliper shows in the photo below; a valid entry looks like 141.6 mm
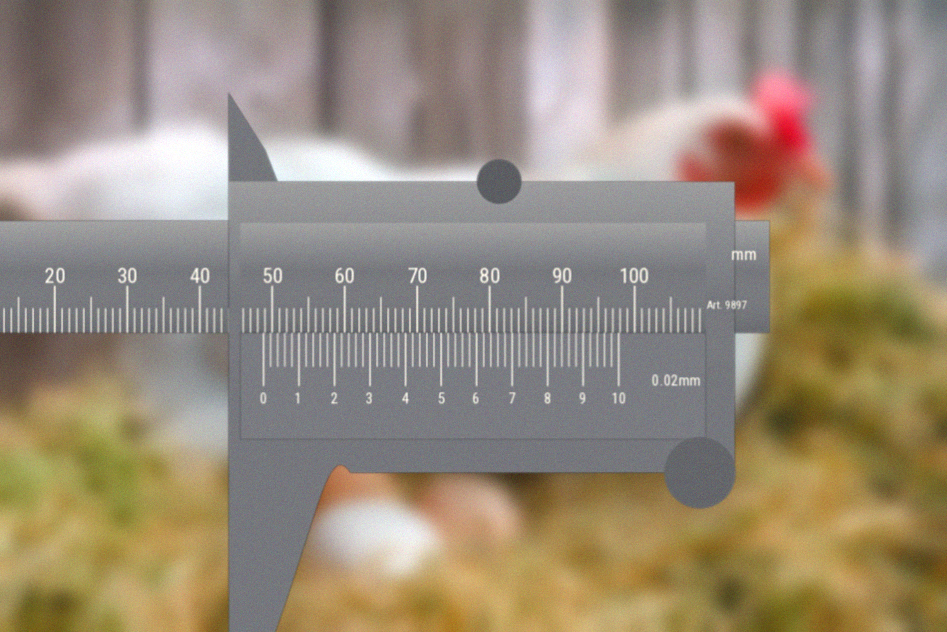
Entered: 48.8 mm
